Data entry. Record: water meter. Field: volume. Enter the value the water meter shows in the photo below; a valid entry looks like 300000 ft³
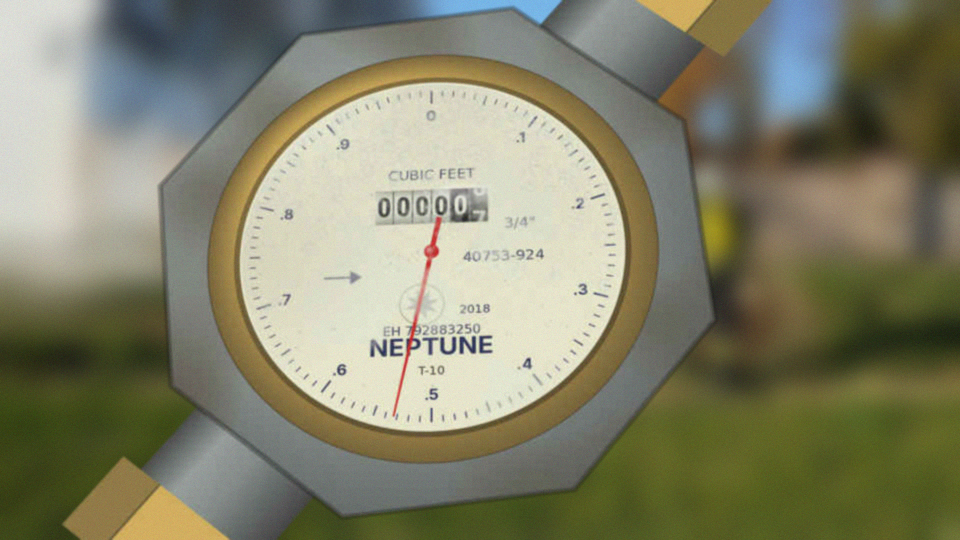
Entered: 6.53 ft³
